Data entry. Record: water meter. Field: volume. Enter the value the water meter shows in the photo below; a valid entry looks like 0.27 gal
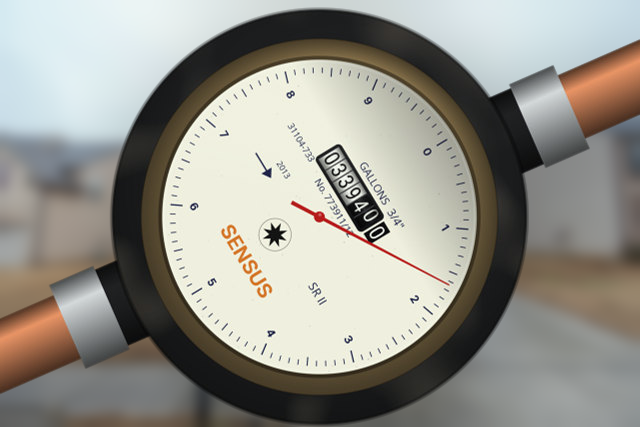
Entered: 339401.6 gal
